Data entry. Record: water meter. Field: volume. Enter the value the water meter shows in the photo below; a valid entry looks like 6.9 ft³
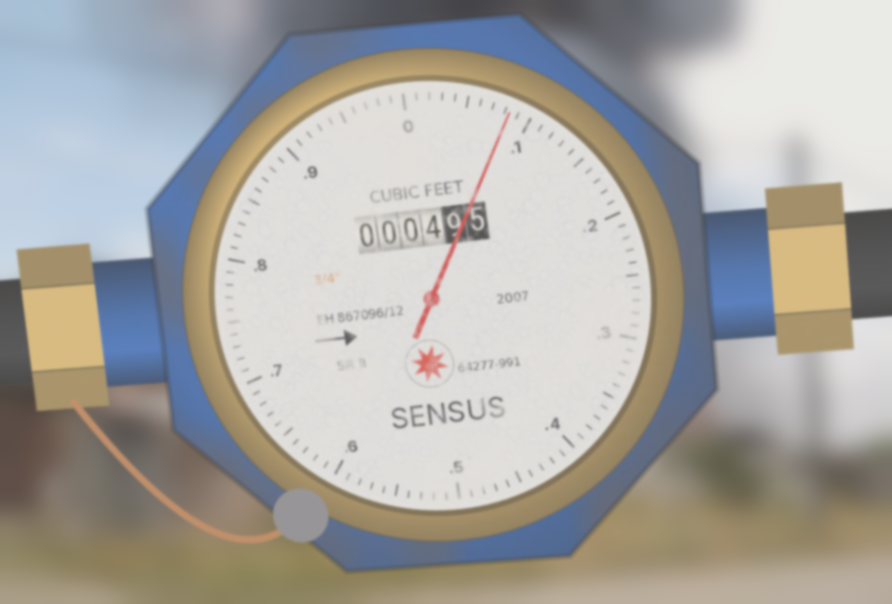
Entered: 495.08 ft³
